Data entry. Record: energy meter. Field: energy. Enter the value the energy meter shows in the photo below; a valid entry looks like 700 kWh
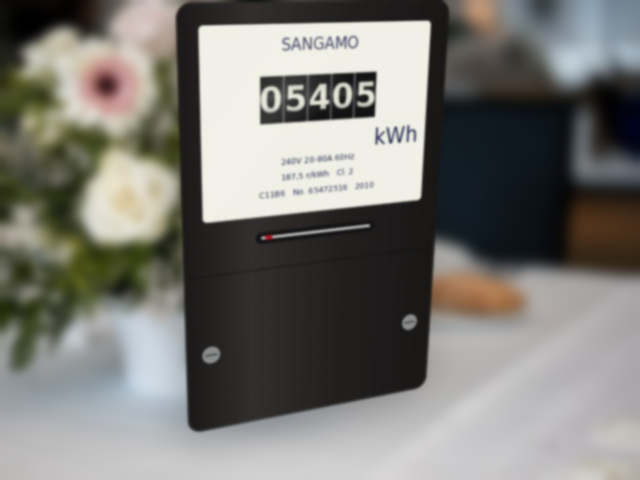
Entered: 5405 kWh
